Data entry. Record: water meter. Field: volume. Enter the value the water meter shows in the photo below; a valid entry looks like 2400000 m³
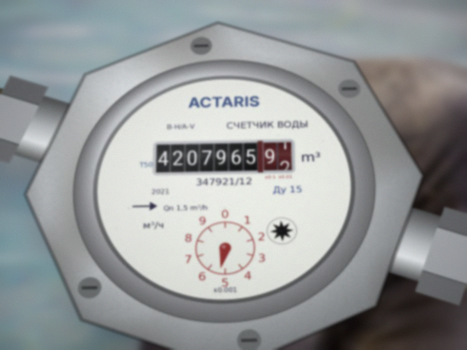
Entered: 4207965.915 m³
